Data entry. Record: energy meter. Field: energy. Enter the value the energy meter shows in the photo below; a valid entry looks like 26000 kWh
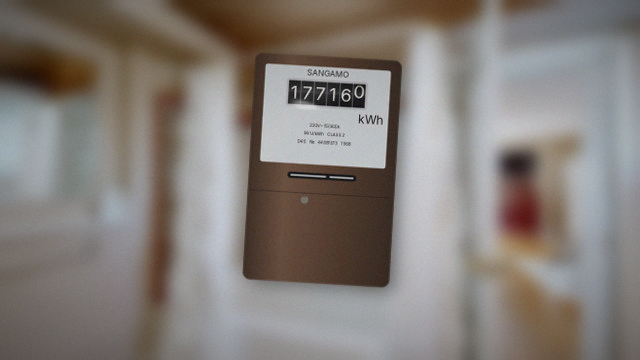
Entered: 177160 kWh
